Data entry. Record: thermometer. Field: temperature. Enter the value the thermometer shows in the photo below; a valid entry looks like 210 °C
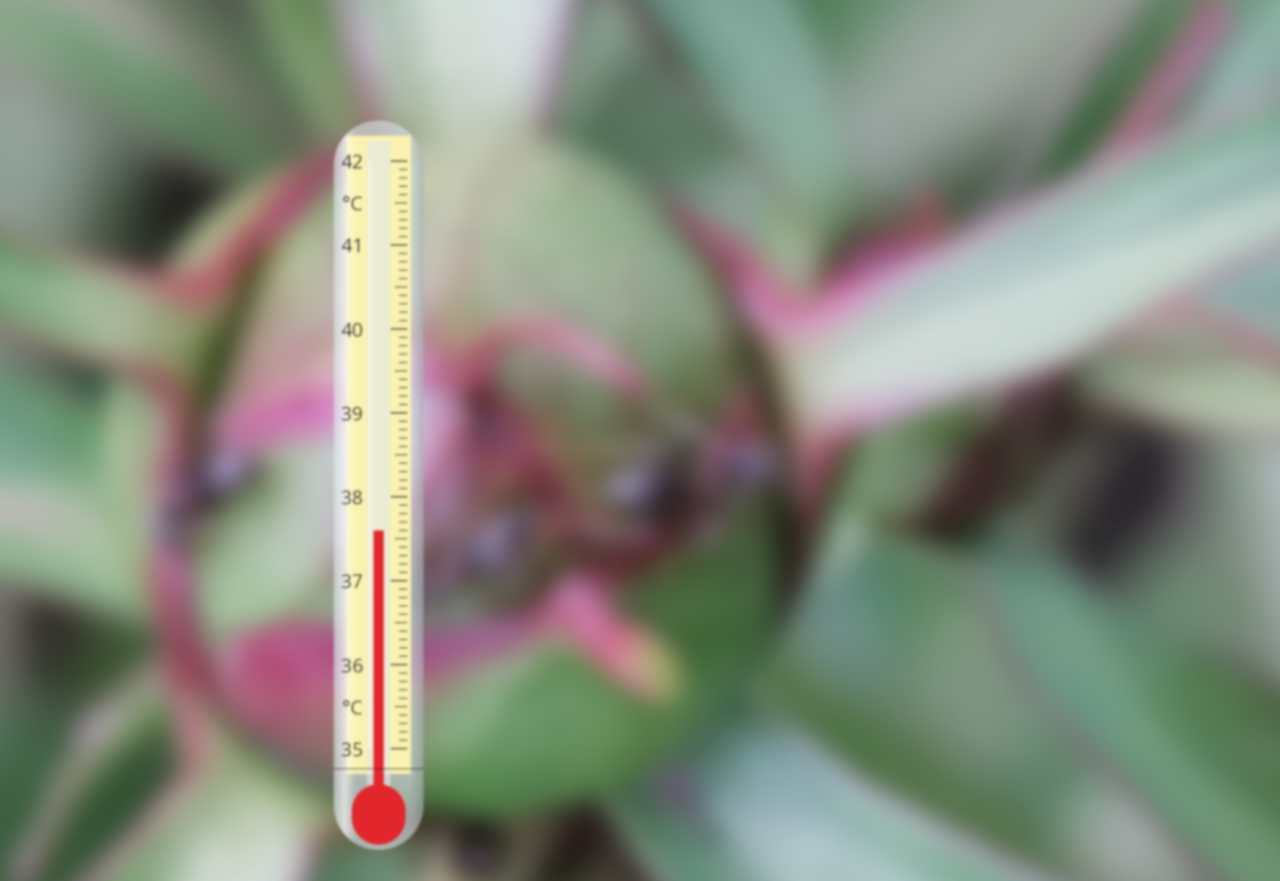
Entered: 37.6 °C
